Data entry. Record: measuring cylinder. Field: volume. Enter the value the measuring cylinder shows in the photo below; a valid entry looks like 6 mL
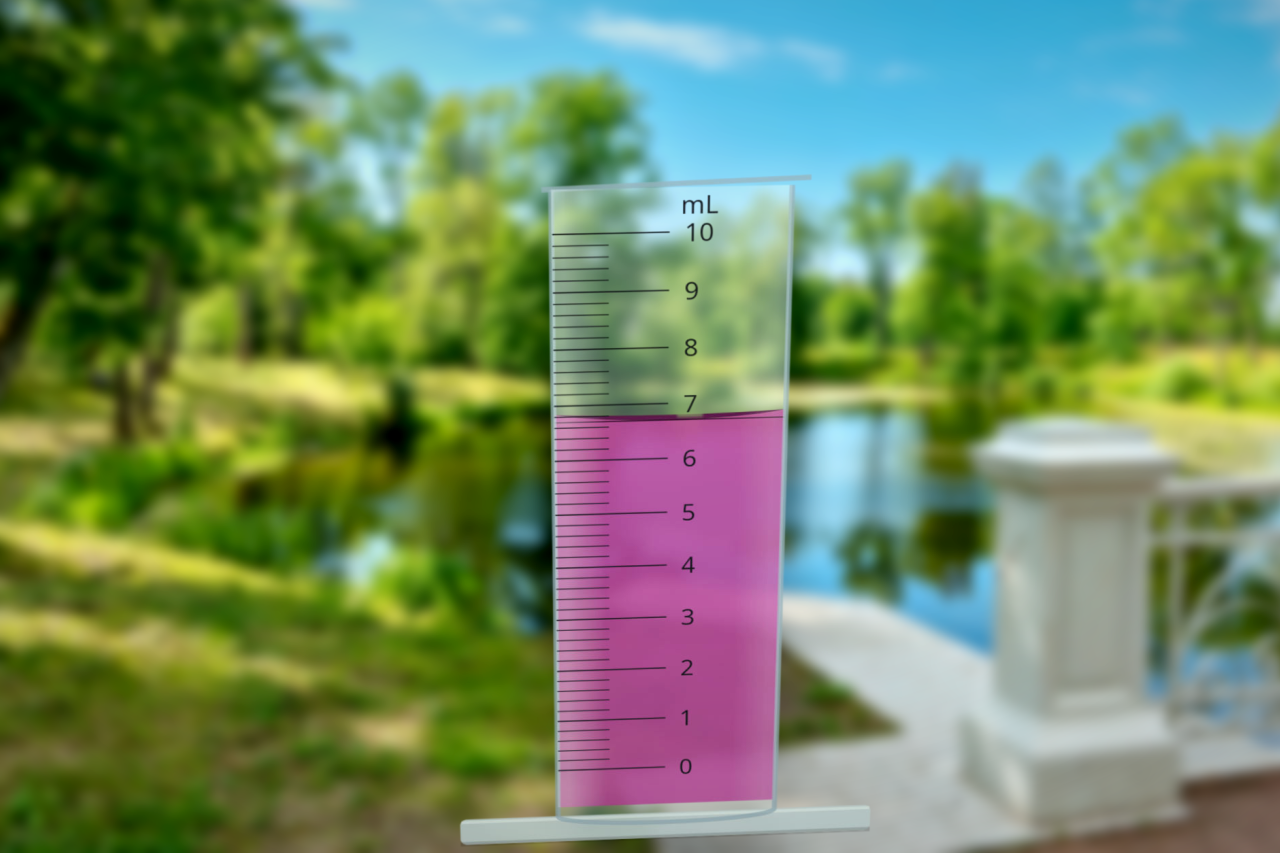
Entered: 6.7 mL
